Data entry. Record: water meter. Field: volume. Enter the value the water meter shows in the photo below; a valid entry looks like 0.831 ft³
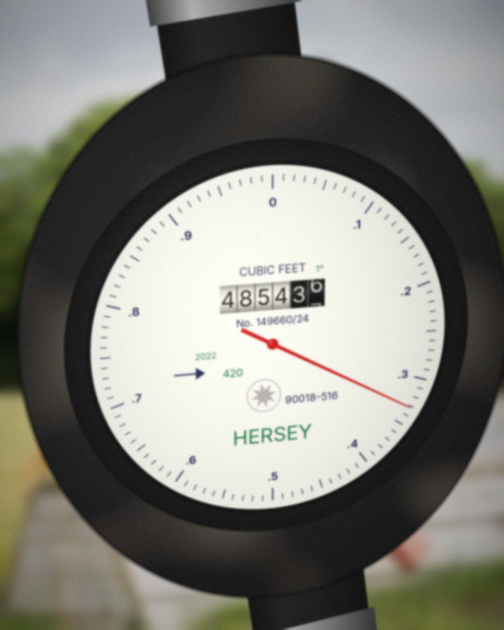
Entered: 485436.33 ft³
